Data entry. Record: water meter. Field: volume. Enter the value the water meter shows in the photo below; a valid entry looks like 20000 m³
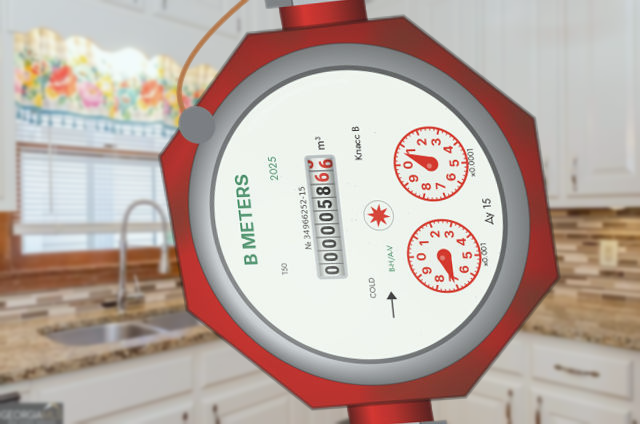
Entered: 58.6570 m³
